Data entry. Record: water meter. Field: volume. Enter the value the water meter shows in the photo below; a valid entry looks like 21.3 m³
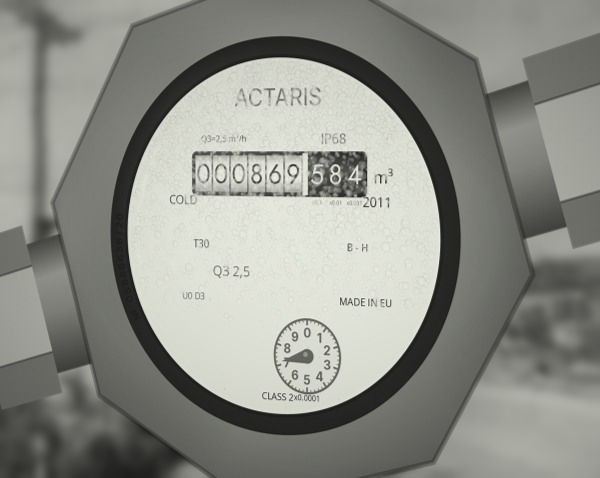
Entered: 869.5847 m³
